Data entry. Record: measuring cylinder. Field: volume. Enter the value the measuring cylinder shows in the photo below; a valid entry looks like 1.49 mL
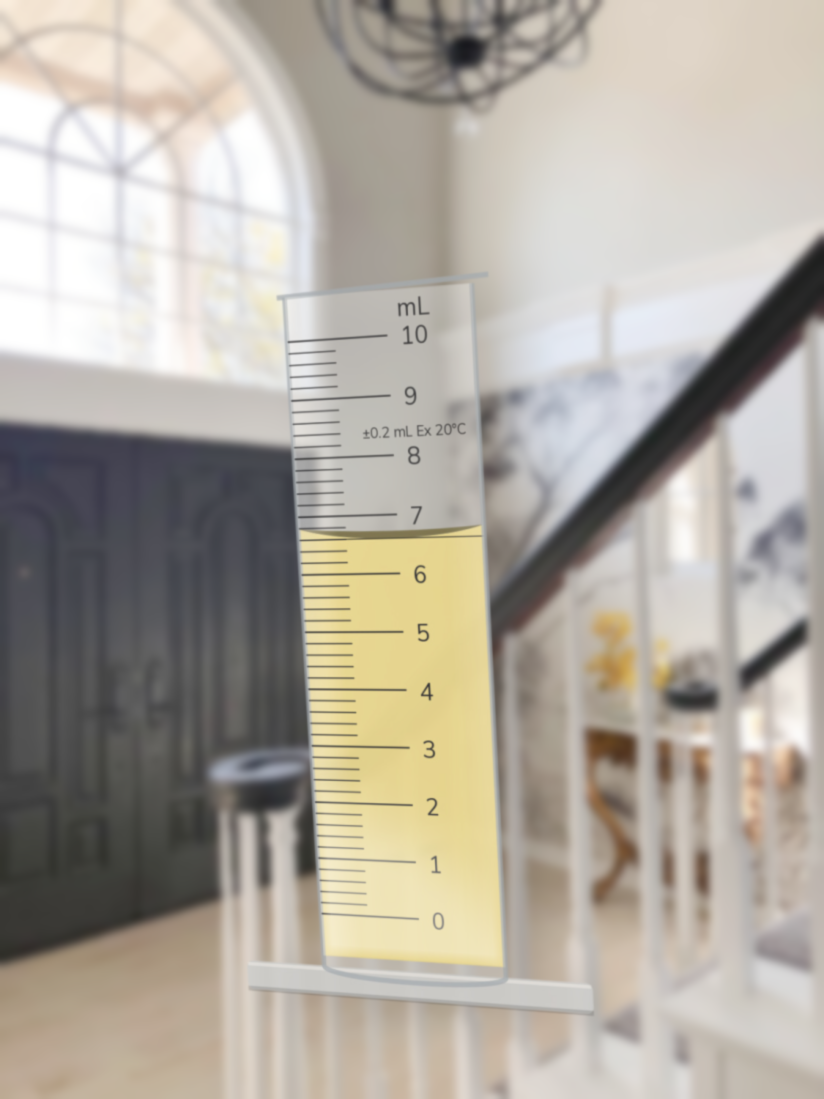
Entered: 6.6 mL
